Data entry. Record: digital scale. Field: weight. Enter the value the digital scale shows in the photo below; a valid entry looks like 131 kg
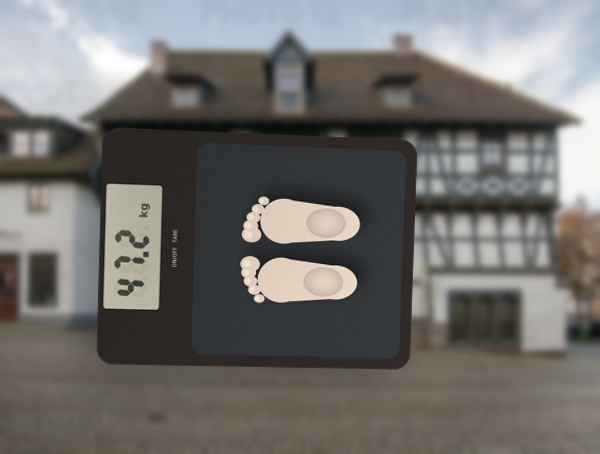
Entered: 47.2 kg
